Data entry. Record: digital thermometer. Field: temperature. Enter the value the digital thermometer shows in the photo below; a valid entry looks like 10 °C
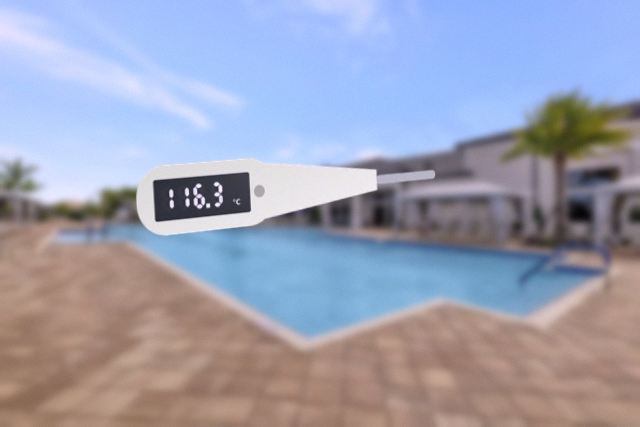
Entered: 116.3 °C
